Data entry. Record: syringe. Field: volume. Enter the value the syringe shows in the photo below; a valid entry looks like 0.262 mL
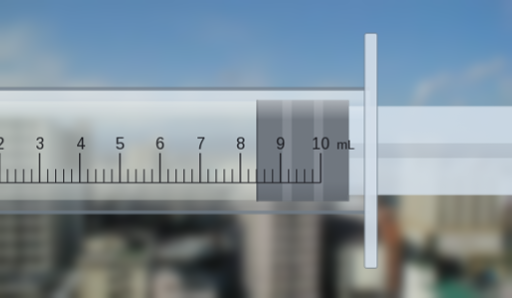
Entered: 8.4 mL
